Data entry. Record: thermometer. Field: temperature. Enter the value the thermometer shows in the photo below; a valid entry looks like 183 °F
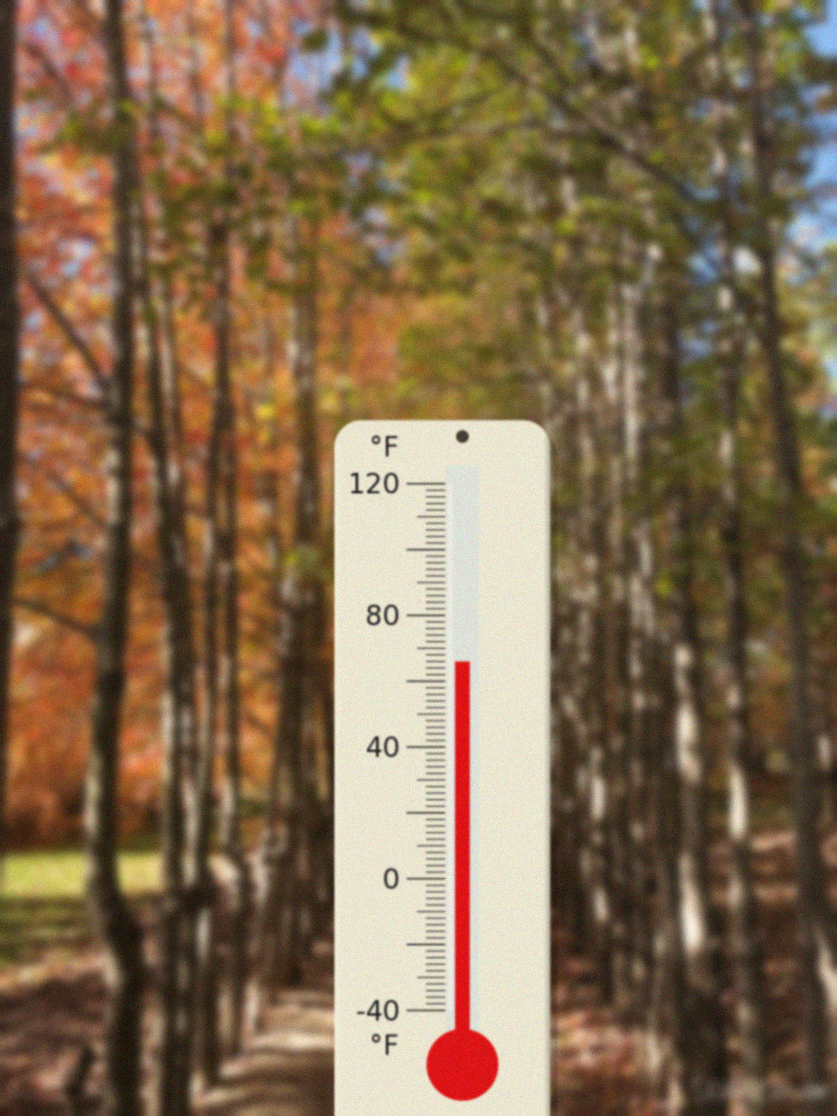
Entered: 66 °F
